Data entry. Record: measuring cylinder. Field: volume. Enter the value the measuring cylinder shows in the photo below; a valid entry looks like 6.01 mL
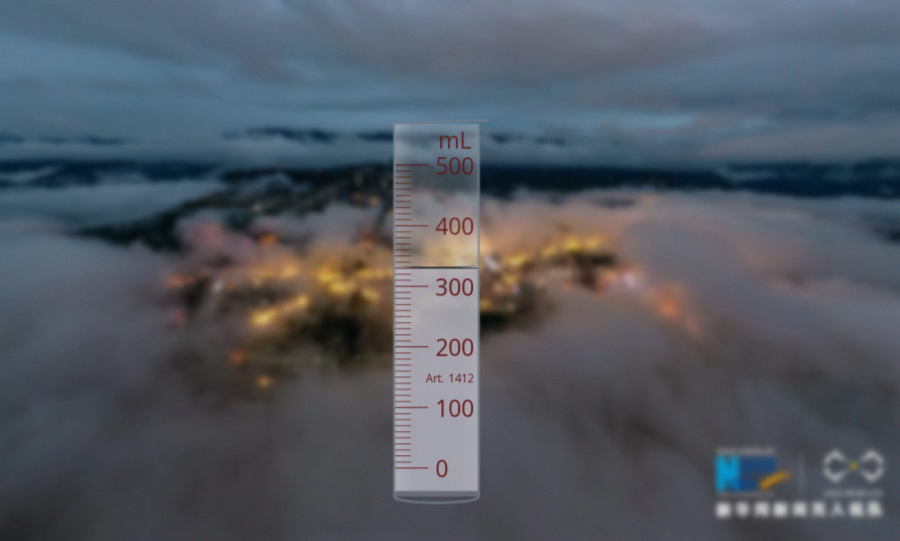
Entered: 330 mL
